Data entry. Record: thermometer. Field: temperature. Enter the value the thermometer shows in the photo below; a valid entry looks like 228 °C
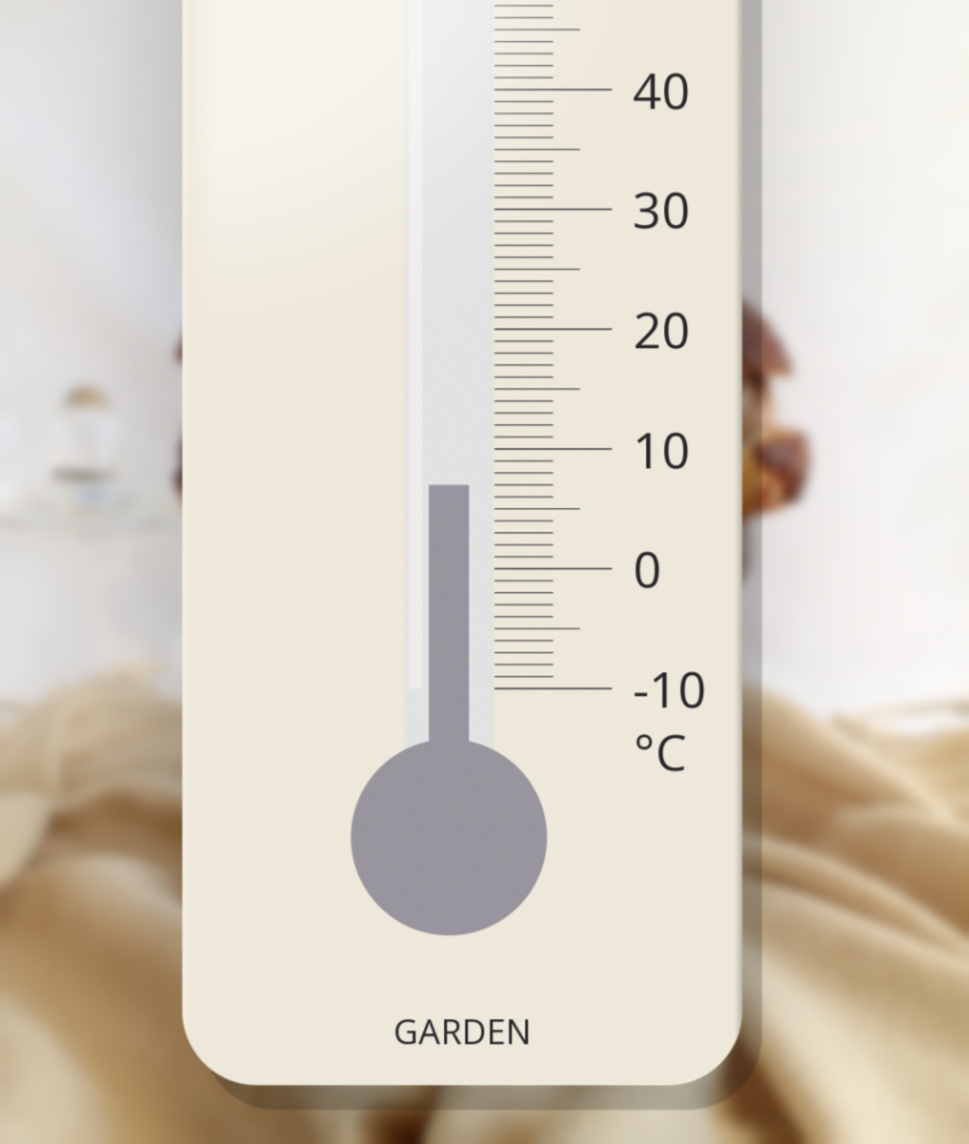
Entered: 7 °C
